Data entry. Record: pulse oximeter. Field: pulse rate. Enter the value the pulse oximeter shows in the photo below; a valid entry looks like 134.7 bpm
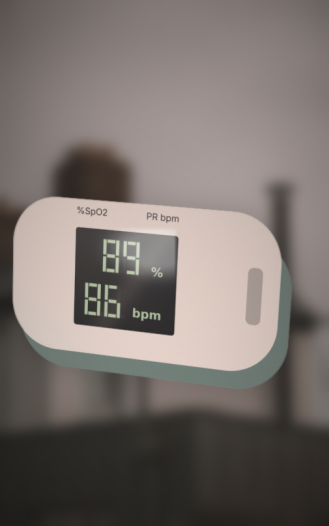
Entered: 86 bpm
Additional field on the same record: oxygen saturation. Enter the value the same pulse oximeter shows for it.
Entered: 89 %
